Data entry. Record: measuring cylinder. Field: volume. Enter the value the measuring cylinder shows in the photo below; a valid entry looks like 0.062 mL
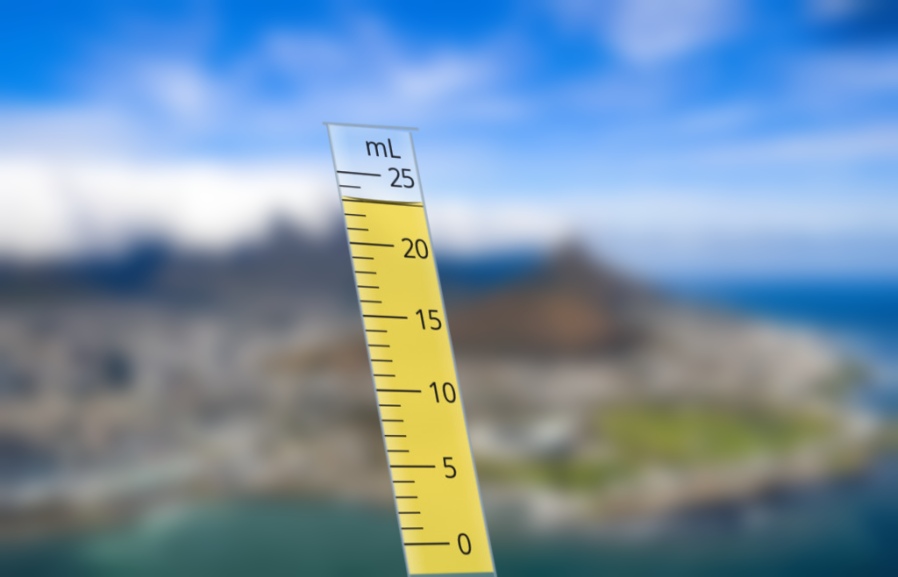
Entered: 23 mL
